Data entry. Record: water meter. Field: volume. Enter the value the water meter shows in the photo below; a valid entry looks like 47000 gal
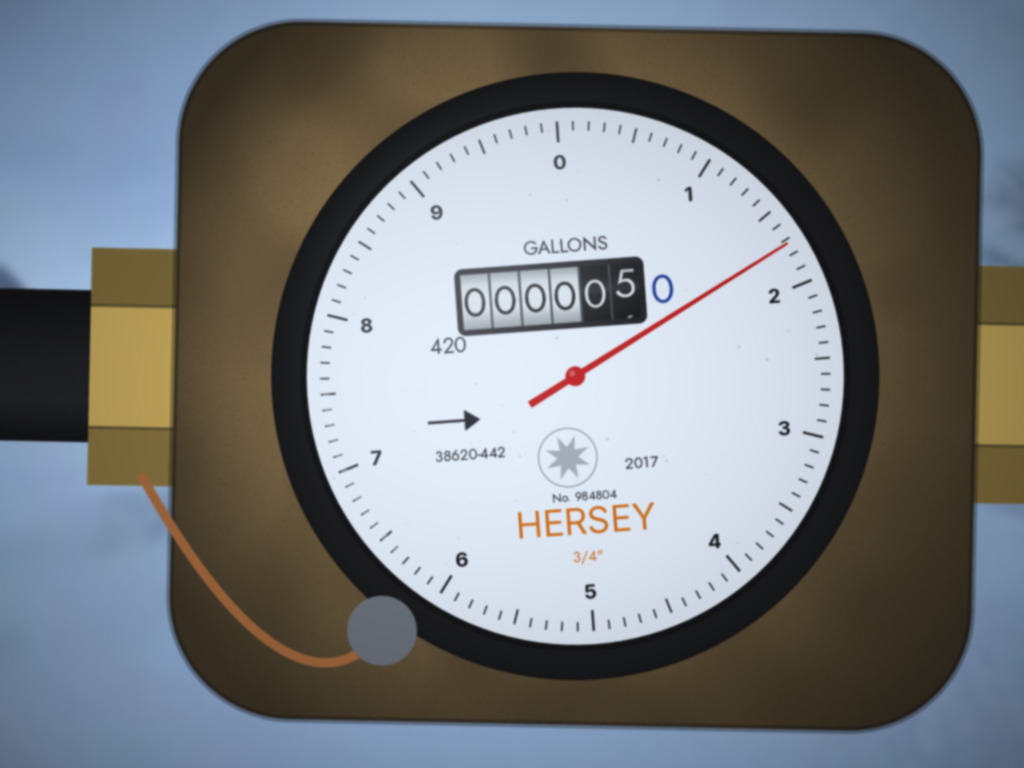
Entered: 51.7 gal
